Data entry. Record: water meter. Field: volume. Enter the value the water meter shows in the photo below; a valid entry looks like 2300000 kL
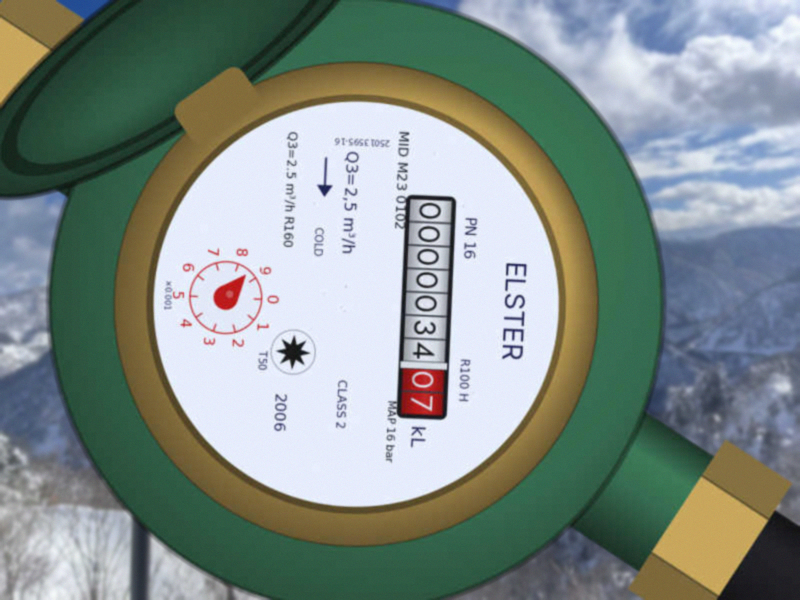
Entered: 34.078 kL
